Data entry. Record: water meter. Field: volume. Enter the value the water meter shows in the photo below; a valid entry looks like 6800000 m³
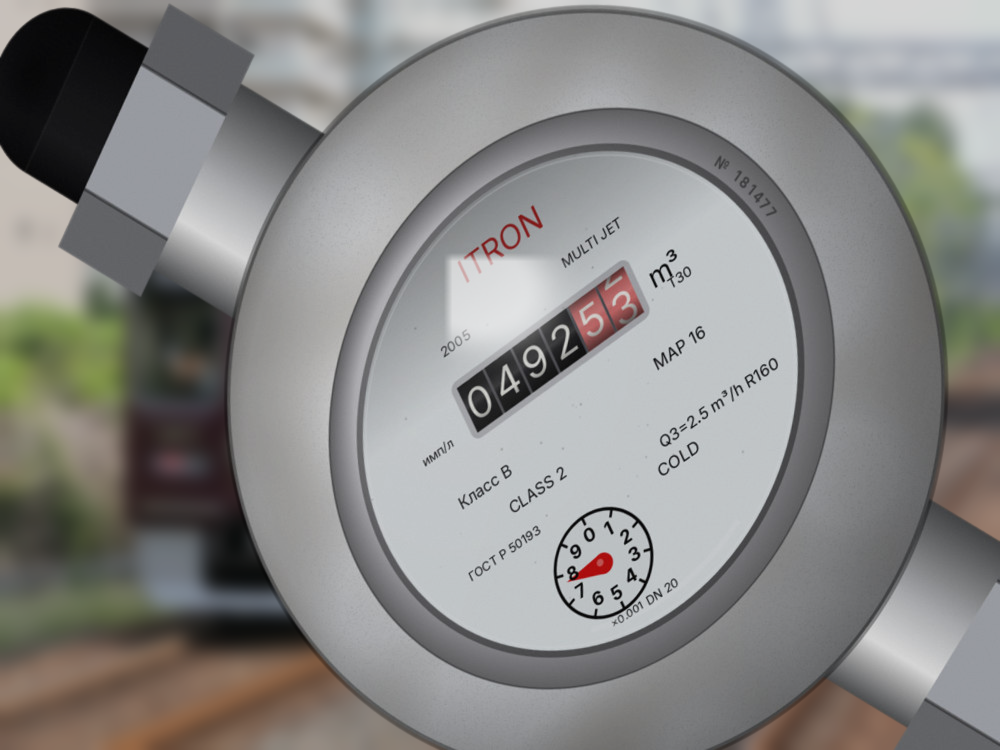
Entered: 492.527 m³
